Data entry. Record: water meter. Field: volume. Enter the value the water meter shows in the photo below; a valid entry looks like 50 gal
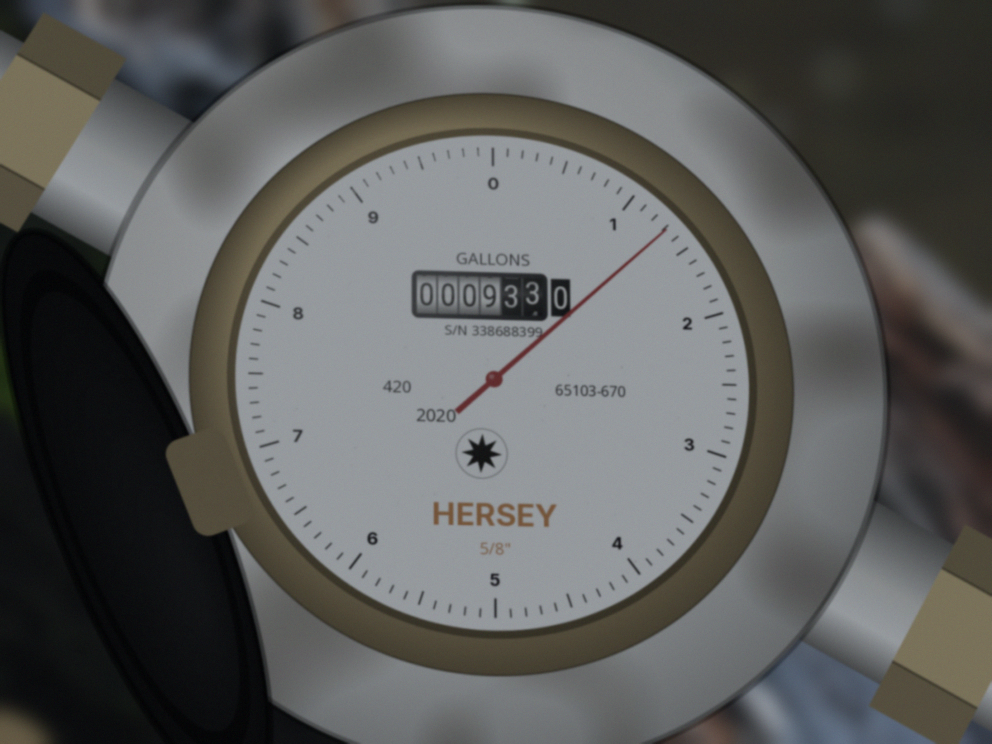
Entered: 9331.3 gal
